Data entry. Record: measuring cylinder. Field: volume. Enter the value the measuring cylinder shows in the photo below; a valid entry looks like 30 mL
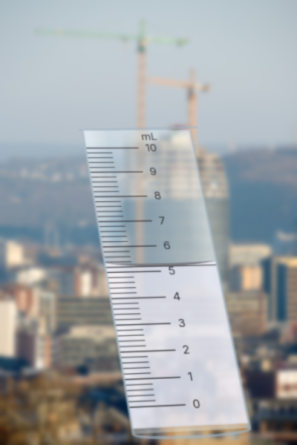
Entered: 5.2 mL
